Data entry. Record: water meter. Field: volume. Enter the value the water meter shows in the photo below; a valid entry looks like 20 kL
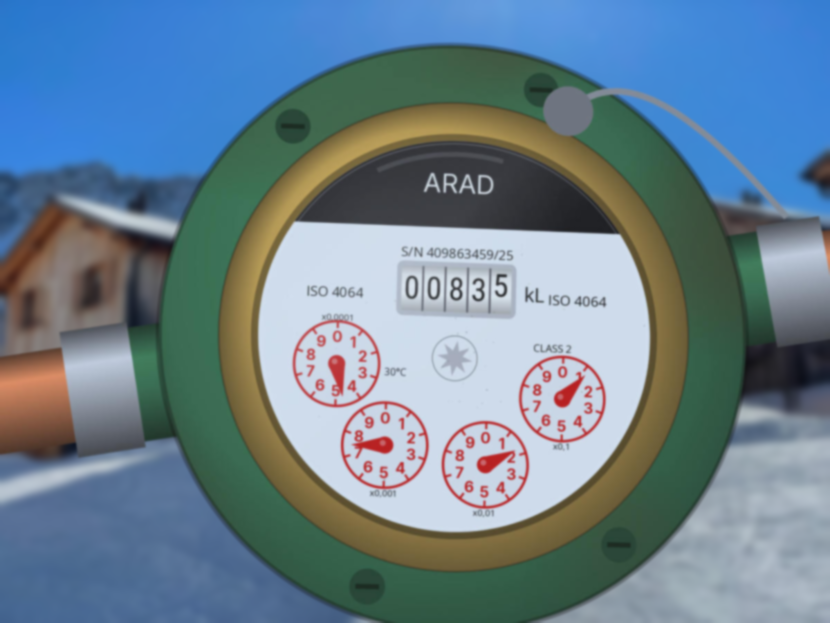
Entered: 835.1174 kL
